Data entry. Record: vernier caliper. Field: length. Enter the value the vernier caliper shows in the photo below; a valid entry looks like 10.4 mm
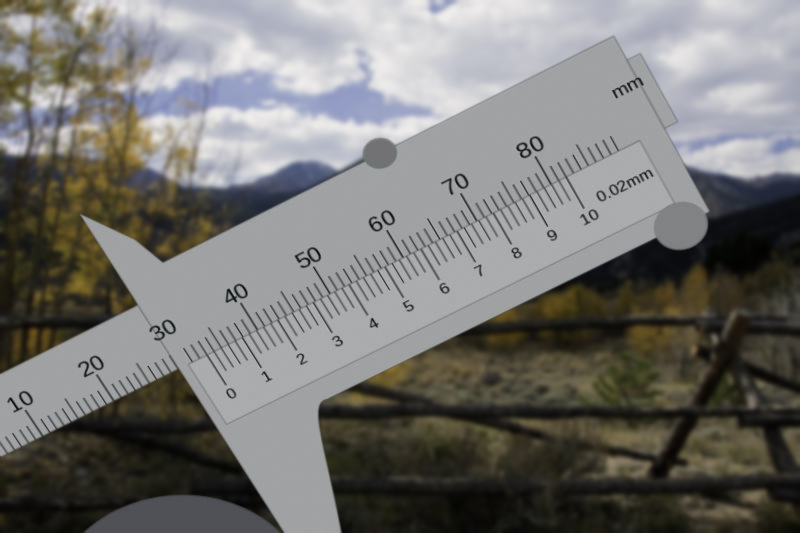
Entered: 33.0 mm
